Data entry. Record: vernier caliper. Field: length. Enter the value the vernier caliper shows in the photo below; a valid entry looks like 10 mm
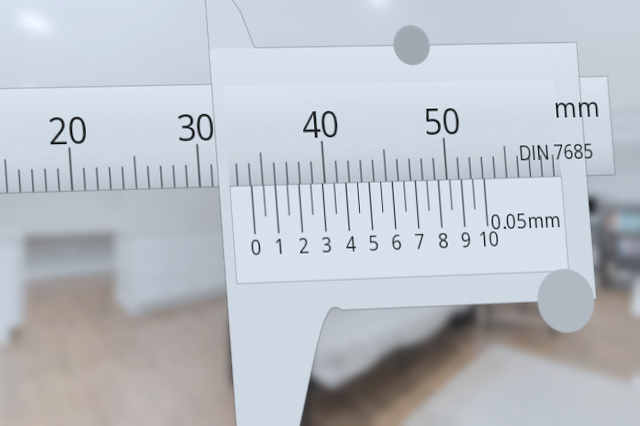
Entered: 34.1 mm
